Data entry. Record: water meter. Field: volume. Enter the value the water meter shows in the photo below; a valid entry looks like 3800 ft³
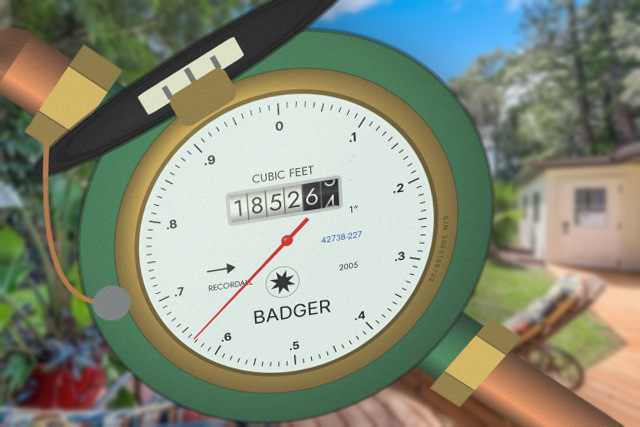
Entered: 185263.63 ft³
